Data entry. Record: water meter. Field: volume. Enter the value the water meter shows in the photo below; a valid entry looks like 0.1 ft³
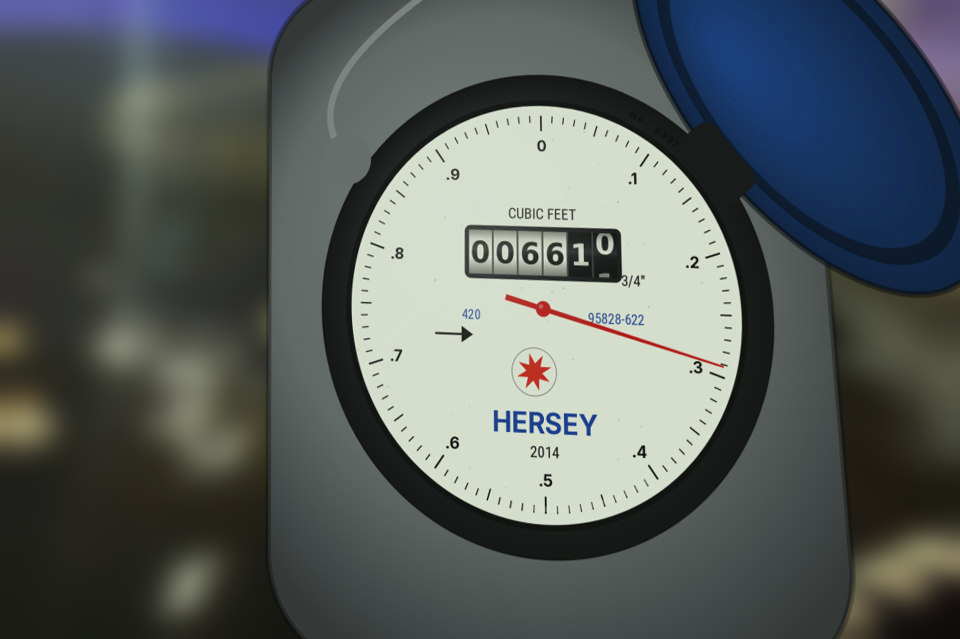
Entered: 6610.29 ft³
